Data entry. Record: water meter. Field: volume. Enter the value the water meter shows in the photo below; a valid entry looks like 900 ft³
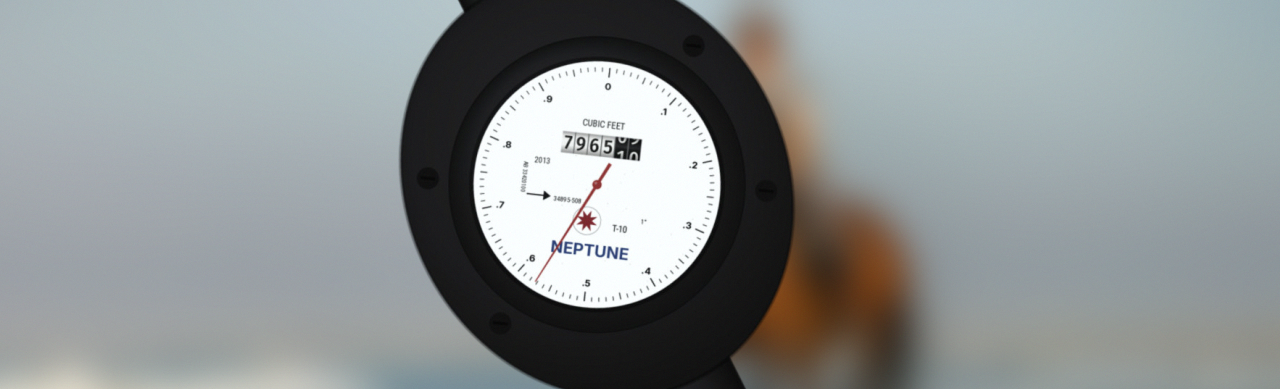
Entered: 796509.57 ft³
